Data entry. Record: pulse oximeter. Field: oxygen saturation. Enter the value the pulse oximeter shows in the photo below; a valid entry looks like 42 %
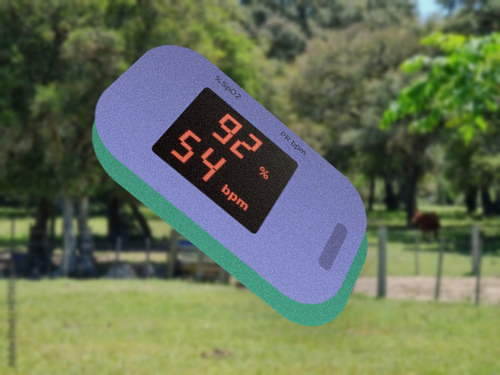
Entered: 92 %
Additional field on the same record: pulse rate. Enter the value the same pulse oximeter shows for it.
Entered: 54 bpm
